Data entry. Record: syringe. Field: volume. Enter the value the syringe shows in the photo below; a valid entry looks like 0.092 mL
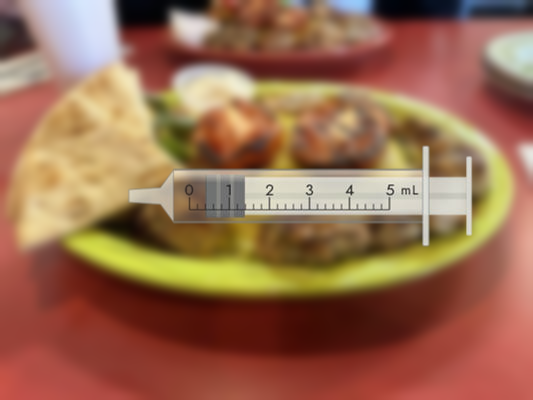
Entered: 0.4 mL
